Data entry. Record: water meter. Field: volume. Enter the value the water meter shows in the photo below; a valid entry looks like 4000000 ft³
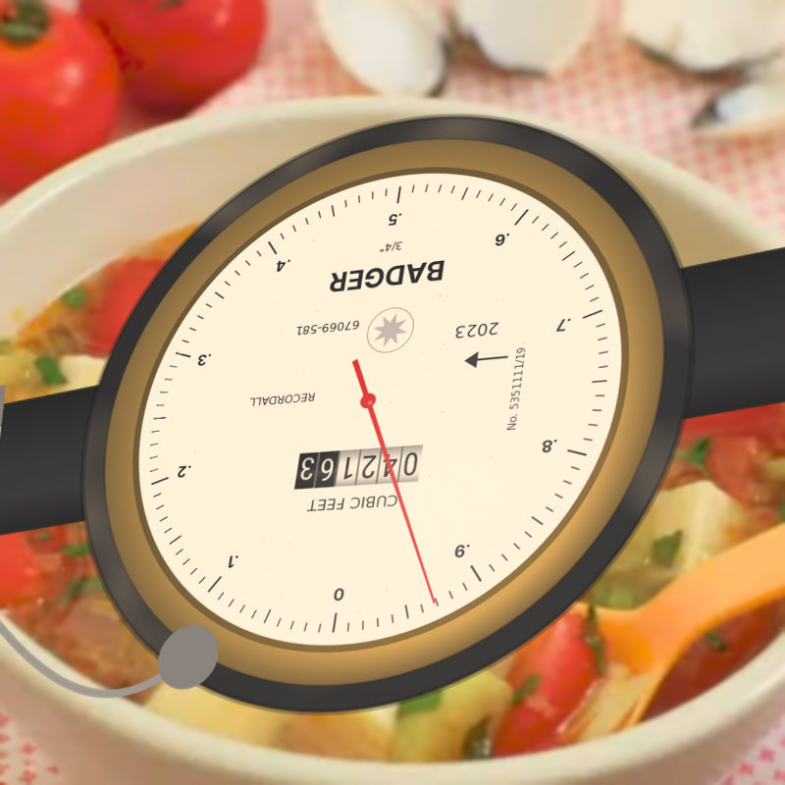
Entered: 42162.93 ft³
